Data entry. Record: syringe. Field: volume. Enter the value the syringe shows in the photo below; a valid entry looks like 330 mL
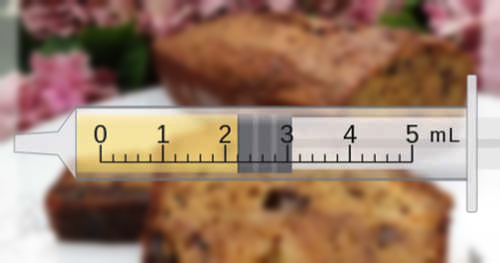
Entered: 2.2 mL
